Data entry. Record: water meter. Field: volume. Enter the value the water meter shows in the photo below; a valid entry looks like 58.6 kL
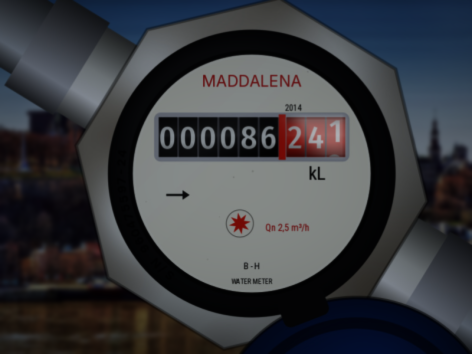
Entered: 86.241 kL
